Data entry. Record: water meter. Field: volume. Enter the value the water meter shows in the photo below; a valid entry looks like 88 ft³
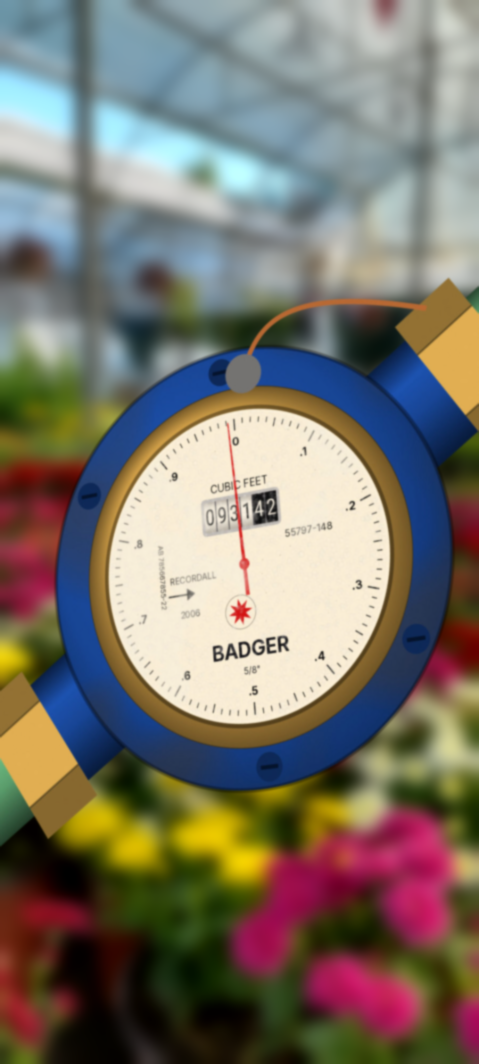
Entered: 93141.99 ft³
